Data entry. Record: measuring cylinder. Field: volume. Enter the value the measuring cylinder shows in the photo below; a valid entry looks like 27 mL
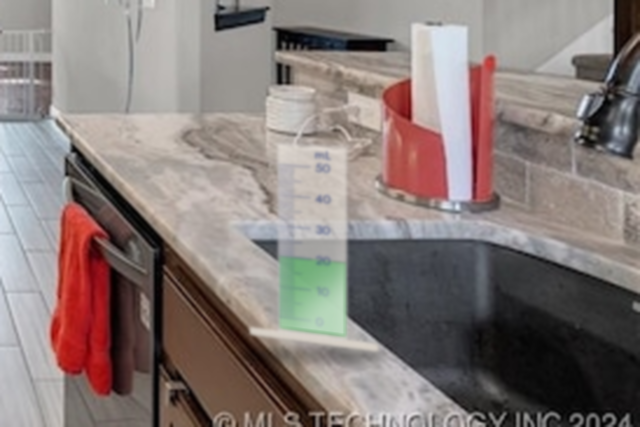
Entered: 20 mL
